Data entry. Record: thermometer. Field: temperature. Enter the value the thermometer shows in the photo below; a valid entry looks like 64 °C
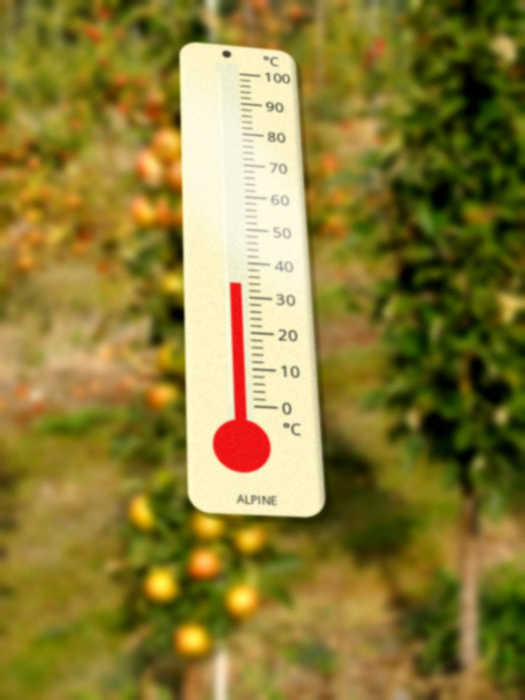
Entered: 34 °C
